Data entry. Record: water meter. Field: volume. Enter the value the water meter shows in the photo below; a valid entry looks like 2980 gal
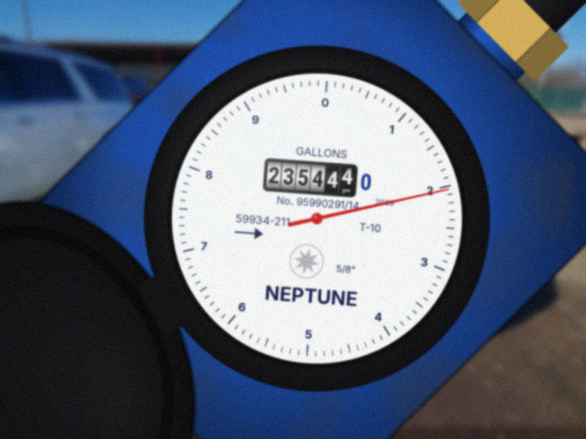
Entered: 2354442.0 gal
